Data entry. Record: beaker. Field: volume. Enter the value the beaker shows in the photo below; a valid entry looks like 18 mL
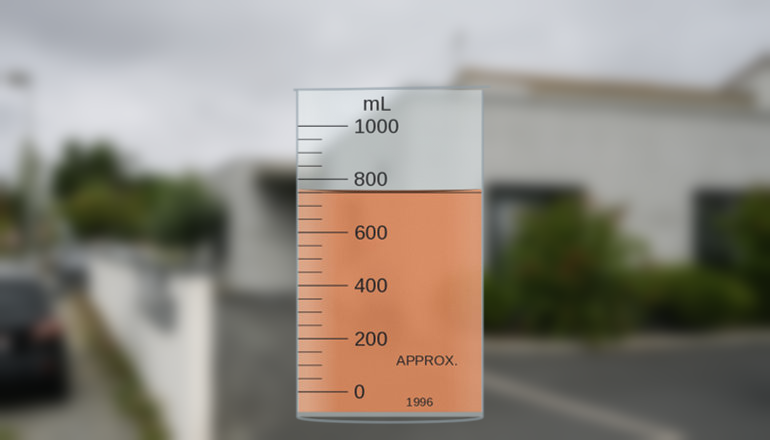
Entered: 750 mL
